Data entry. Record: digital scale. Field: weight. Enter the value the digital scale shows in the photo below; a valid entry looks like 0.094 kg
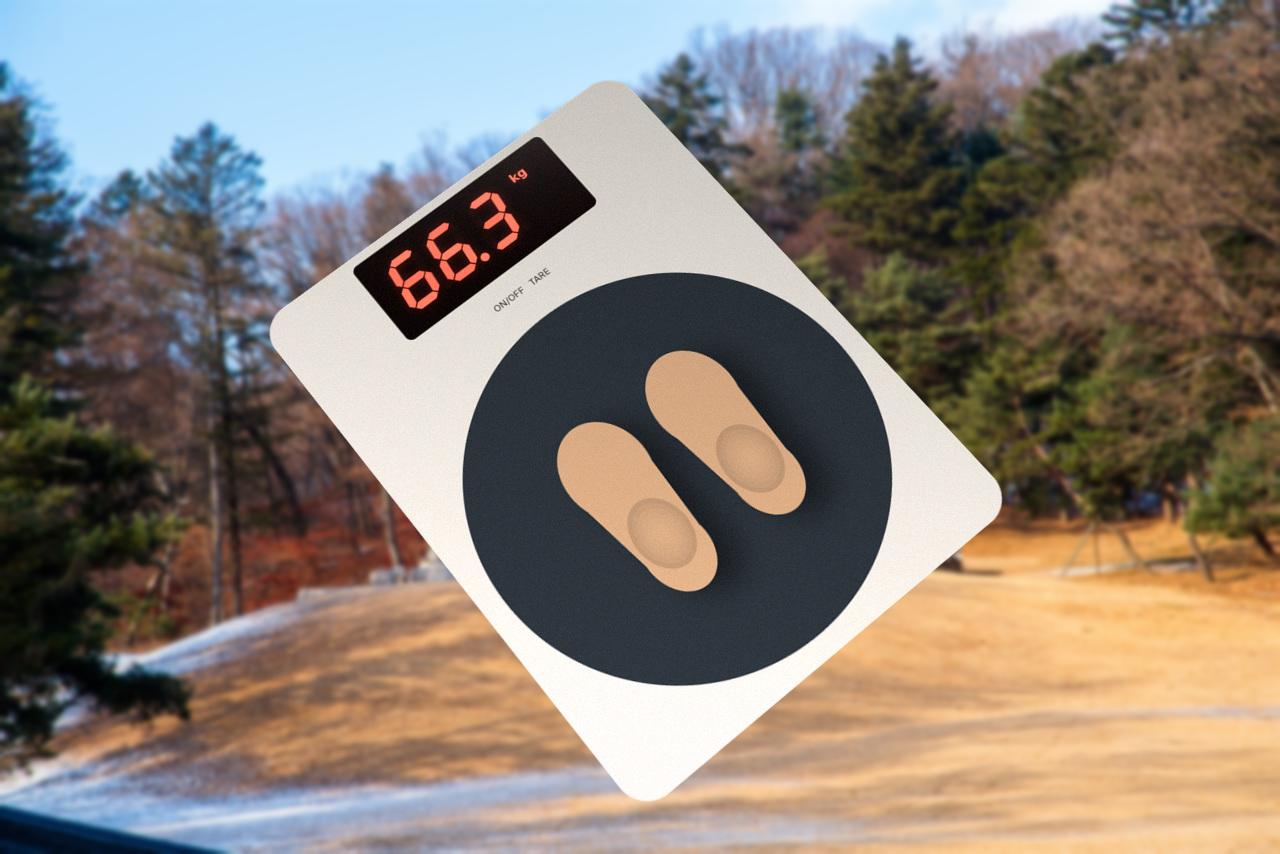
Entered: 66.3 kg
